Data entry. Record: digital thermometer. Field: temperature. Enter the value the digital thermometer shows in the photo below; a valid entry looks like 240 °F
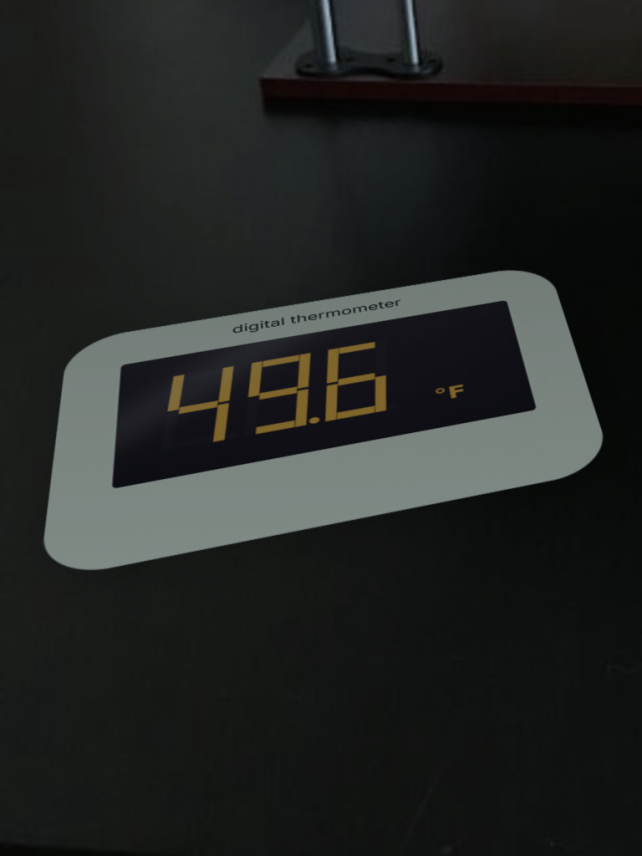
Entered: 49.6 °F
